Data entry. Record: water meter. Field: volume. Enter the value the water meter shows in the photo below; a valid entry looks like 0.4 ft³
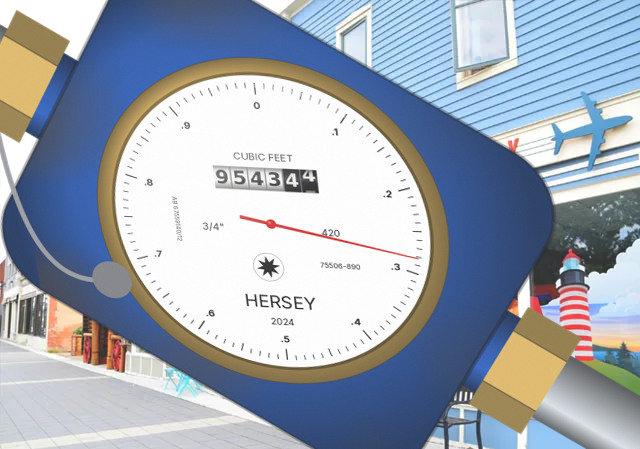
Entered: 954344.28 ft³
